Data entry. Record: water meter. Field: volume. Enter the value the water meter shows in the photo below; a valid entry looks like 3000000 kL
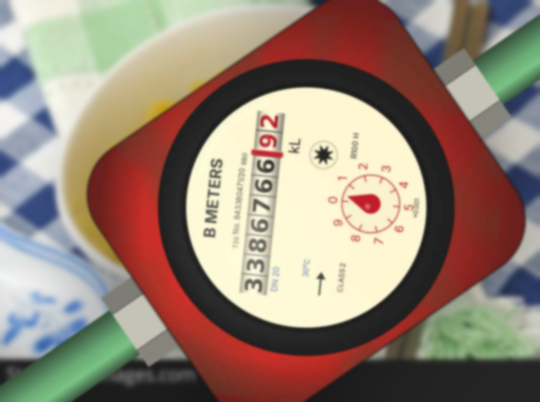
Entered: 3386766.920 kL
